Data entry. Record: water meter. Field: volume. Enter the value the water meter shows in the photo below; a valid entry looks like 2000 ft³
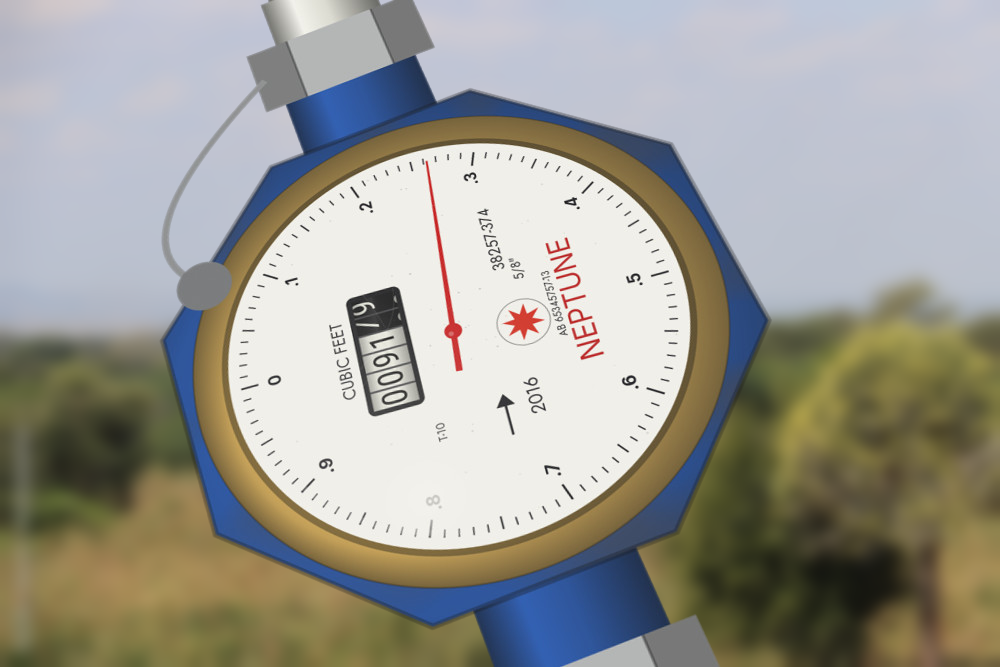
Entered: 9179.26 ft³
